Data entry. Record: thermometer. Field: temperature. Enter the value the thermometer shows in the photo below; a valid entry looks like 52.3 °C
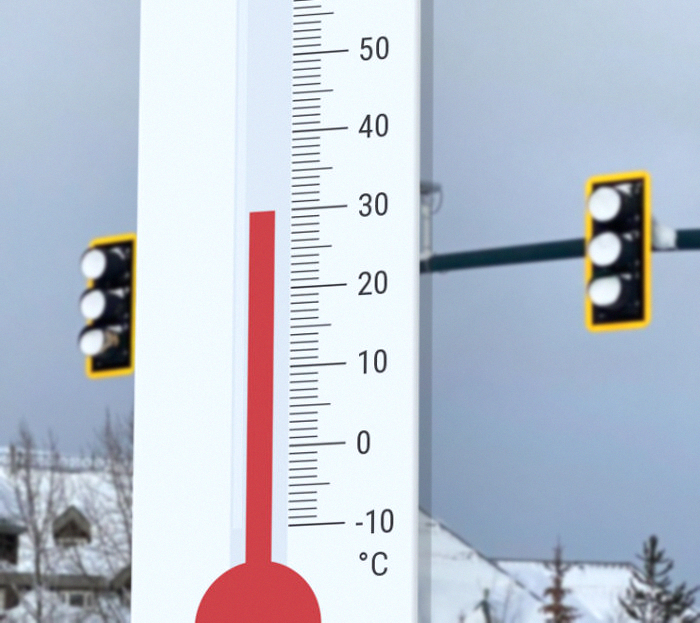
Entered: 30 °C
